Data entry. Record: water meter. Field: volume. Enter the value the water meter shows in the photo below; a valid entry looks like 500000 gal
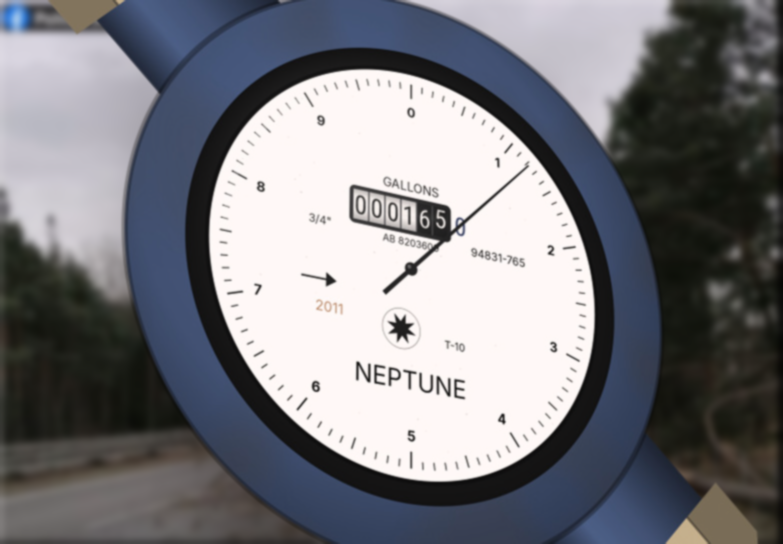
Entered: 1651.2 gal
